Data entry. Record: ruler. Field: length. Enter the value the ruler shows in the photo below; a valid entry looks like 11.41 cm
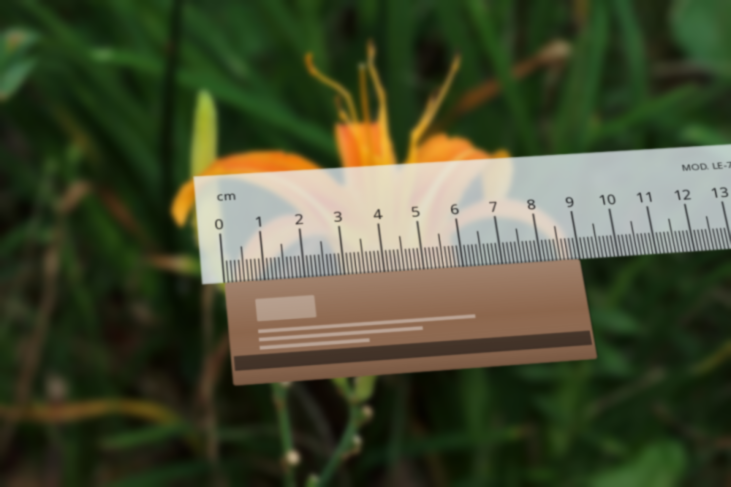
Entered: 9 cm
